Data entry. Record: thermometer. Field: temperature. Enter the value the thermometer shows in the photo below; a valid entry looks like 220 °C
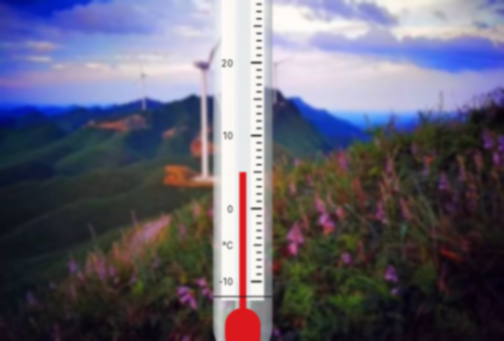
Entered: 5 °C
